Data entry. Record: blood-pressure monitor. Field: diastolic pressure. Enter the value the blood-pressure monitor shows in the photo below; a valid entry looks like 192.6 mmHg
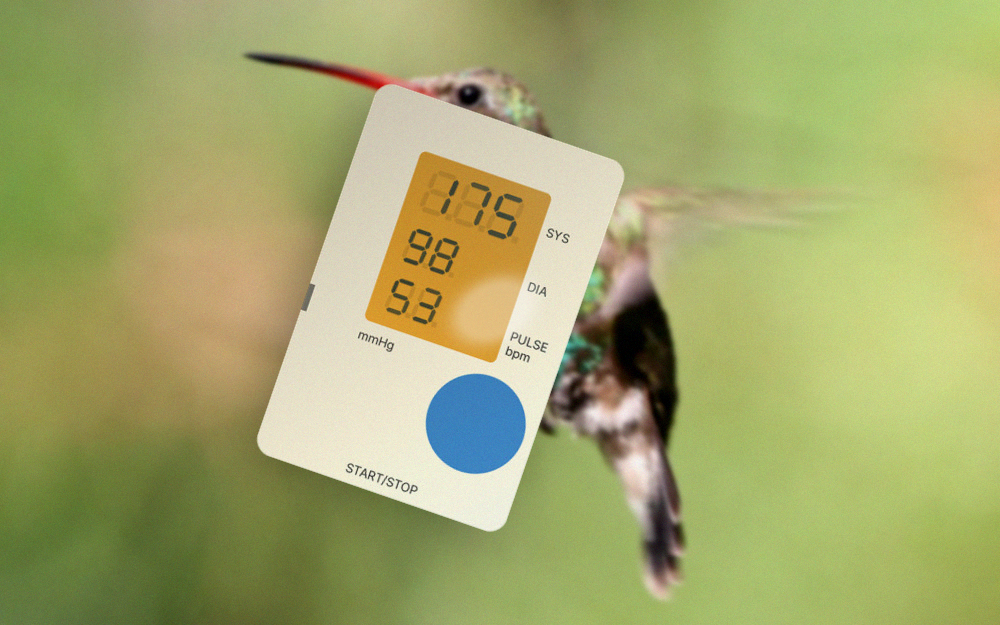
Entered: 98 mmHg
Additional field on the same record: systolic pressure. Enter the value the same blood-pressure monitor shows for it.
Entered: 175 mmHg
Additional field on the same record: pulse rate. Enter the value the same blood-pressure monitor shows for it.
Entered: 53 bpm
